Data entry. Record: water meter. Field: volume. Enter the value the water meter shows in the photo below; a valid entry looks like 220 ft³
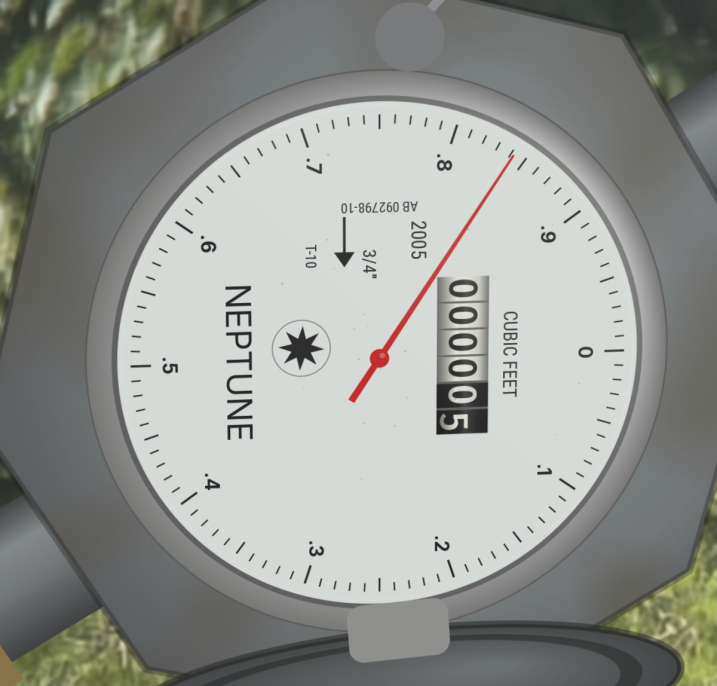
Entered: 4.84 ft³
